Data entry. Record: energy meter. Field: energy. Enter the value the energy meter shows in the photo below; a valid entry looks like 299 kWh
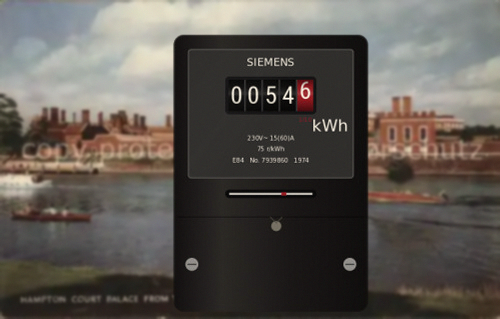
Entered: 54.6 kWh
